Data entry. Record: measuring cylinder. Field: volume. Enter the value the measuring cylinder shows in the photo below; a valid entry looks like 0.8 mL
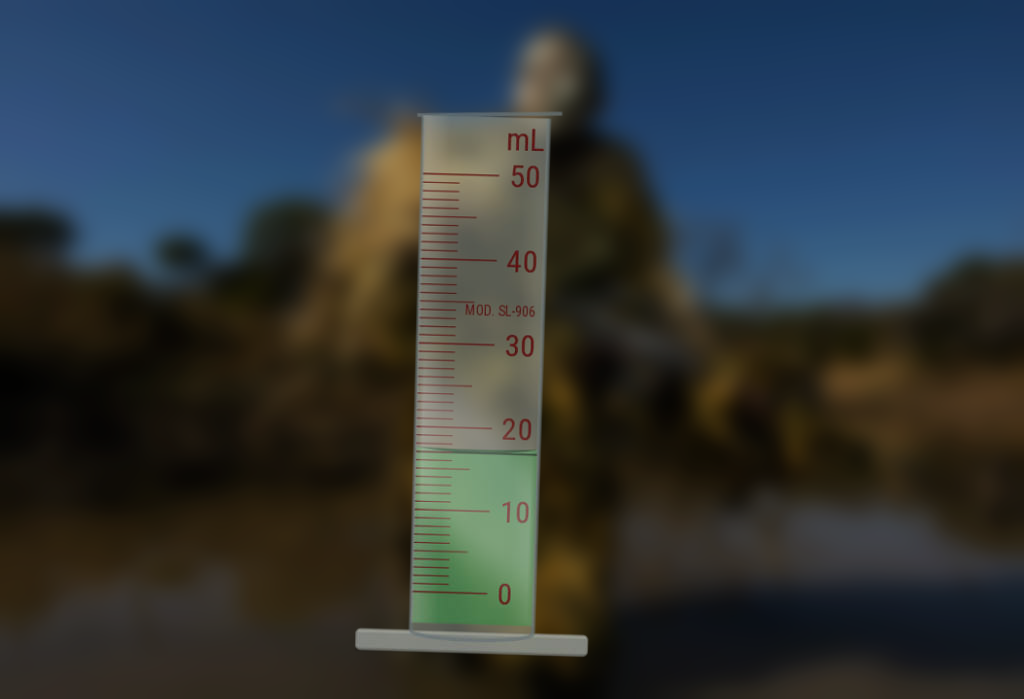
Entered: 17 mL
